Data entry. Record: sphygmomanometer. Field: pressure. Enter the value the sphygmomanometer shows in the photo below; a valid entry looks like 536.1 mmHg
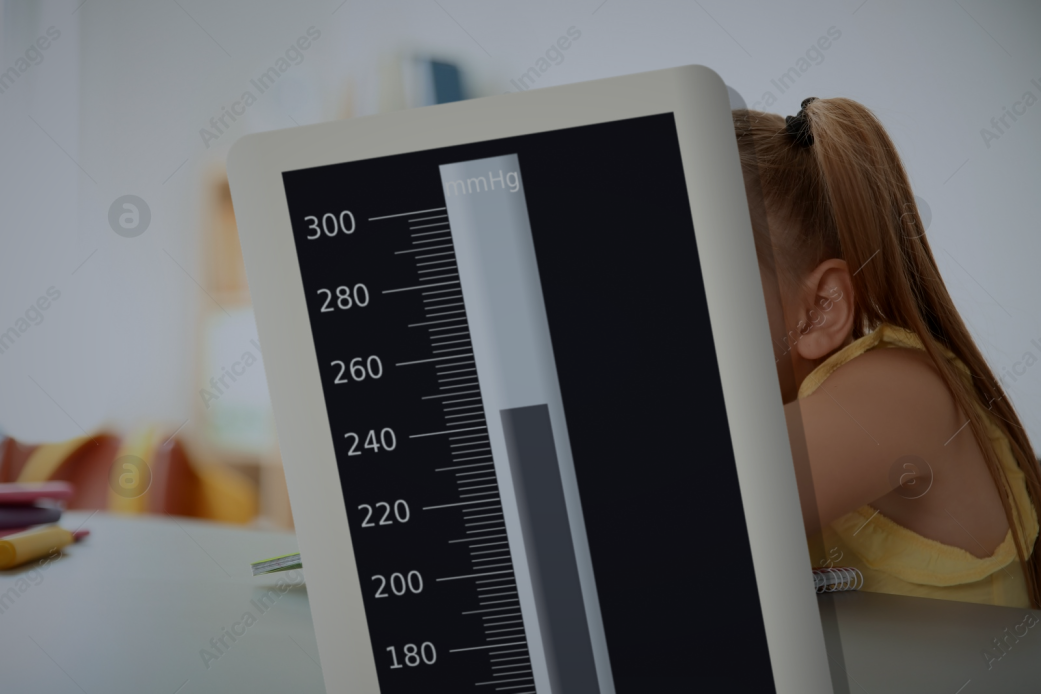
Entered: 244 mmHg
